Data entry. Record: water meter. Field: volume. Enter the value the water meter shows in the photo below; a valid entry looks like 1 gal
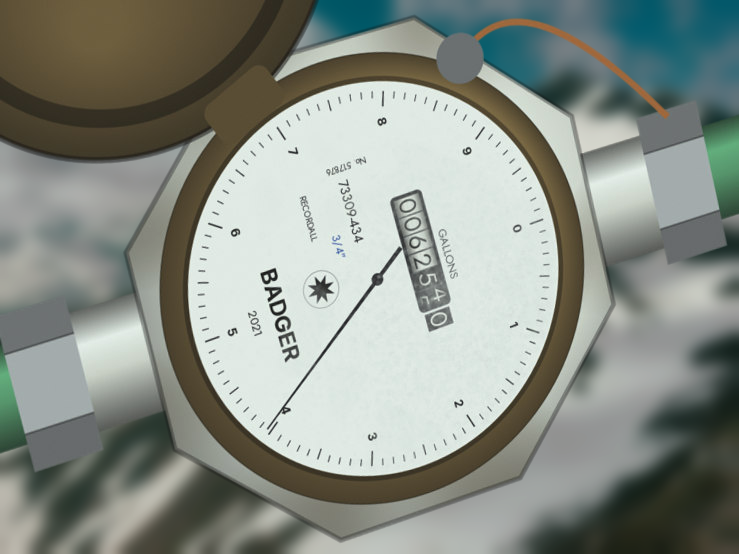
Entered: 62544.0 gal
